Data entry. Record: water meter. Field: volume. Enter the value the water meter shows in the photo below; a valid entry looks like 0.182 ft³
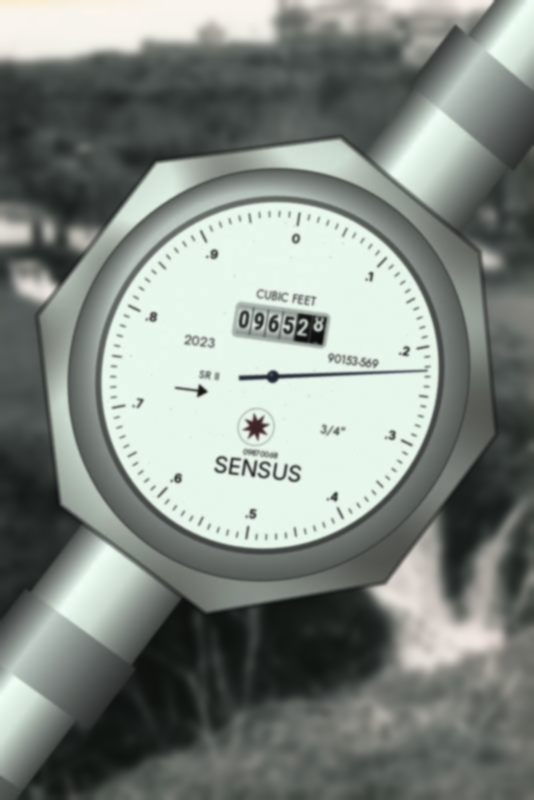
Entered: 96528.22 ft³
